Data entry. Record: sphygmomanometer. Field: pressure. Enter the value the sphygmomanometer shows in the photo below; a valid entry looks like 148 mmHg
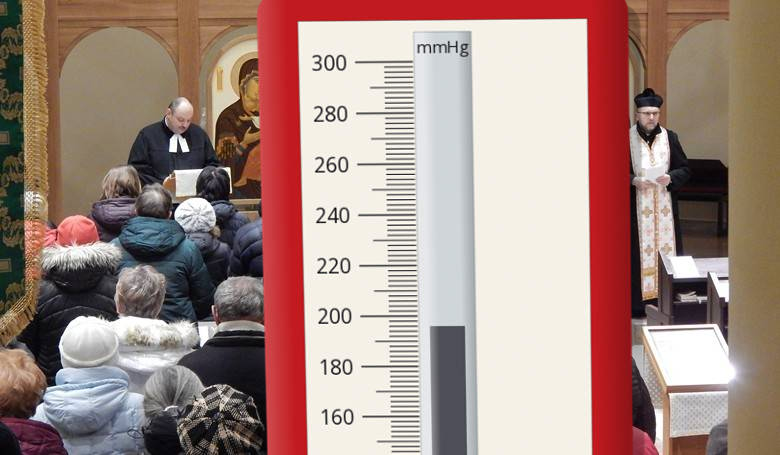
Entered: 196 mmHg
